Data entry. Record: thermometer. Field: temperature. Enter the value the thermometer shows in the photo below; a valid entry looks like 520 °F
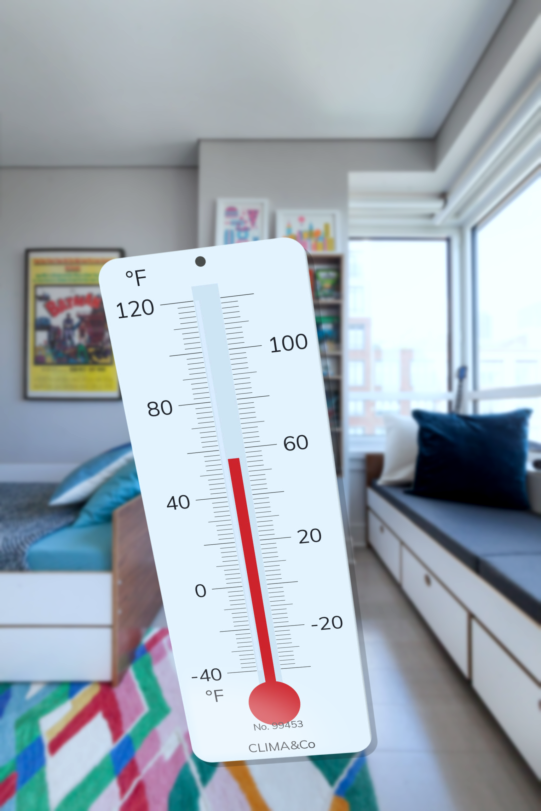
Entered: 56 °F
